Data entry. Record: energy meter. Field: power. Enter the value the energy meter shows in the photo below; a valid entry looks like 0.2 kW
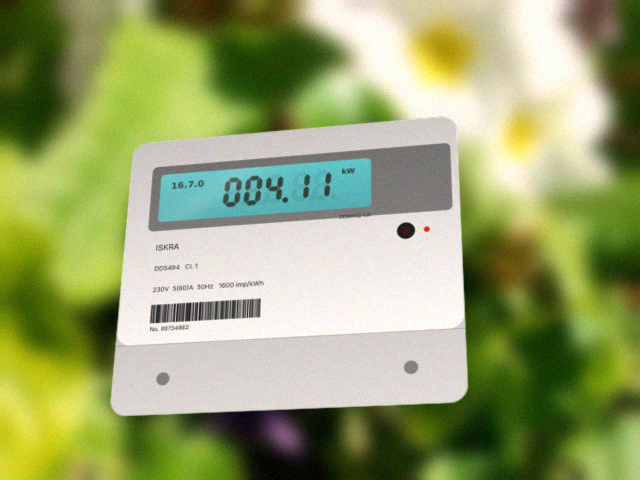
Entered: 4.11 kW
